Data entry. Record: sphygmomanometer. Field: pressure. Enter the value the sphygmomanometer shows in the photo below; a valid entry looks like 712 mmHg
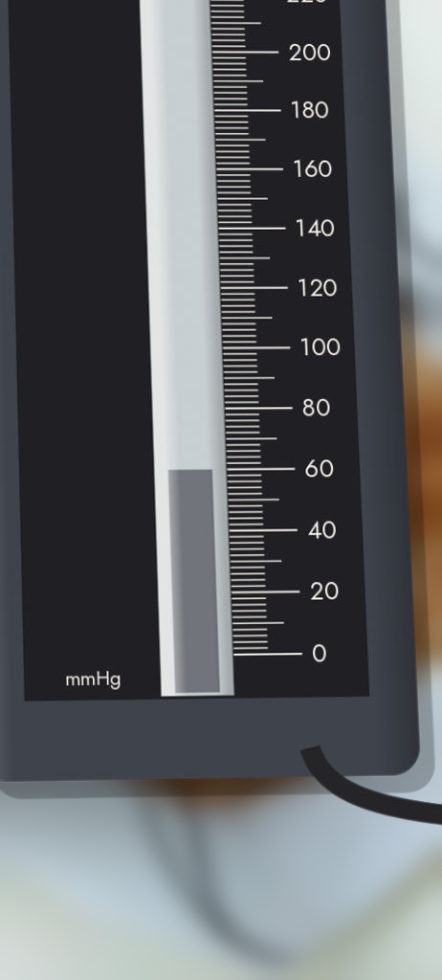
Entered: 60 mmHg
